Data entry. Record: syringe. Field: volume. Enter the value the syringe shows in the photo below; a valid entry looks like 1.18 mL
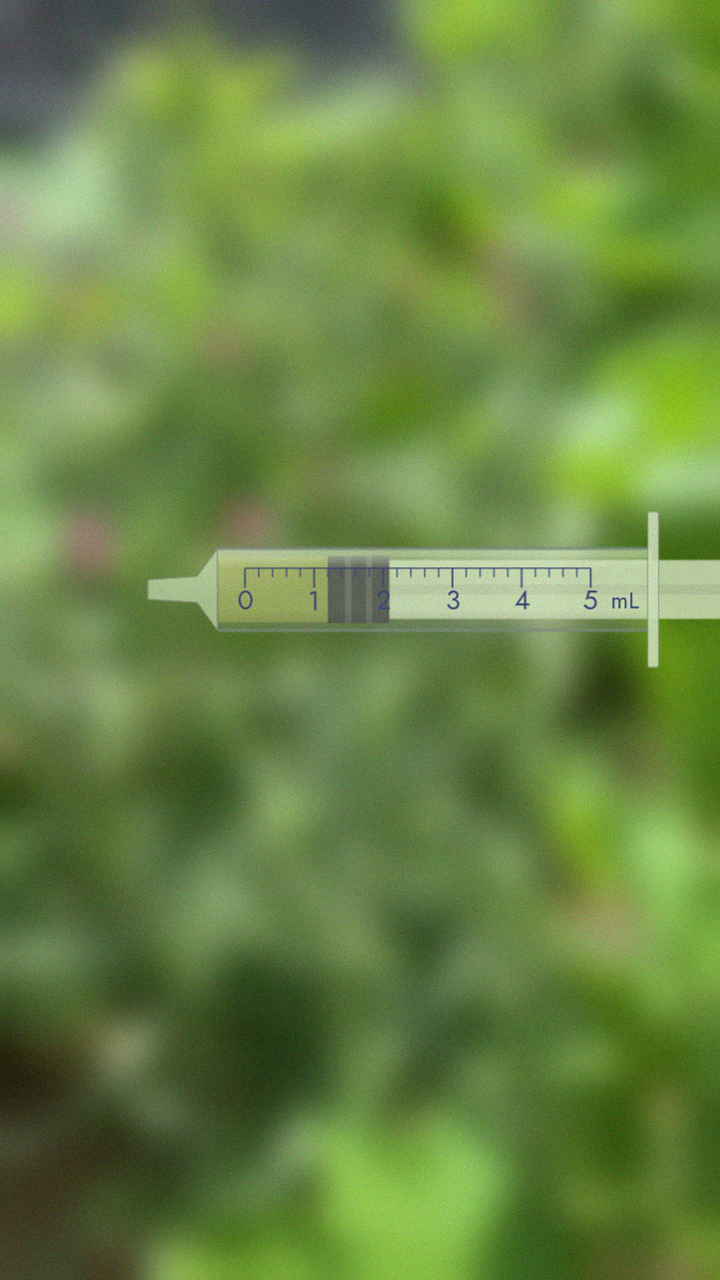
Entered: 1.2 mL
